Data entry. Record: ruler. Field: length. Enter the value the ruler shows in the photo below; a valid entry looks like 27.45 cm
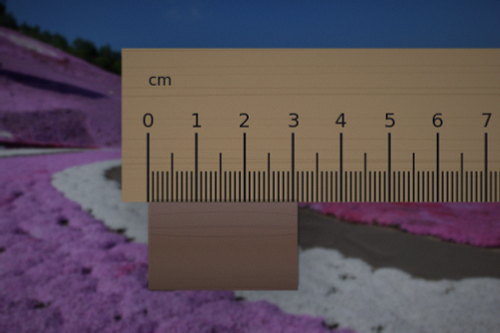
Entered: 3.1 cm
